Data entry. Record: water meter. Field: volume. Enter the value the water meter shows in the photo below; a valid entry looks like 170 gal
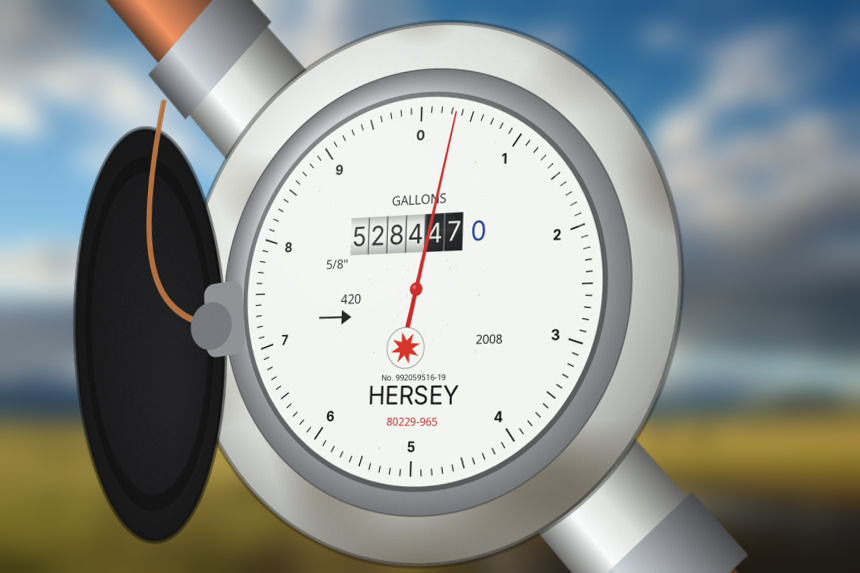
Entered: 5284470.3 gal
